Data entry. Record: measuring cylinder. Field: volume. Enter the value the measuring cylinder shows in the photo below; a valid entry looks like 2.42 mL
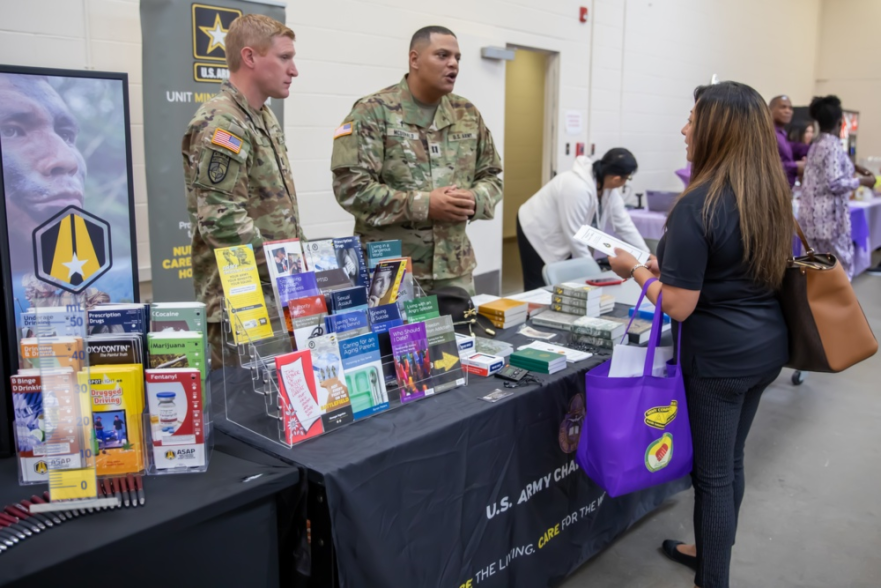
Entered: 5 mL
